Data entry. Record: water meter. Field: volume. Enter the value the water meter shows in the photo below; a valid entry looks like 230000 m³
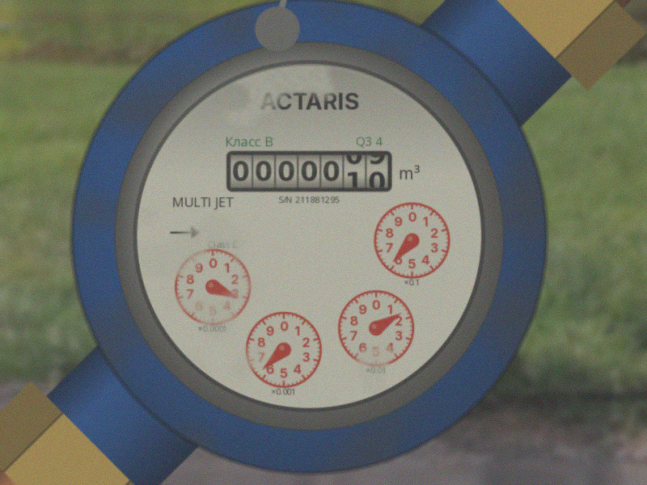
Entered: 9.6163 m³
